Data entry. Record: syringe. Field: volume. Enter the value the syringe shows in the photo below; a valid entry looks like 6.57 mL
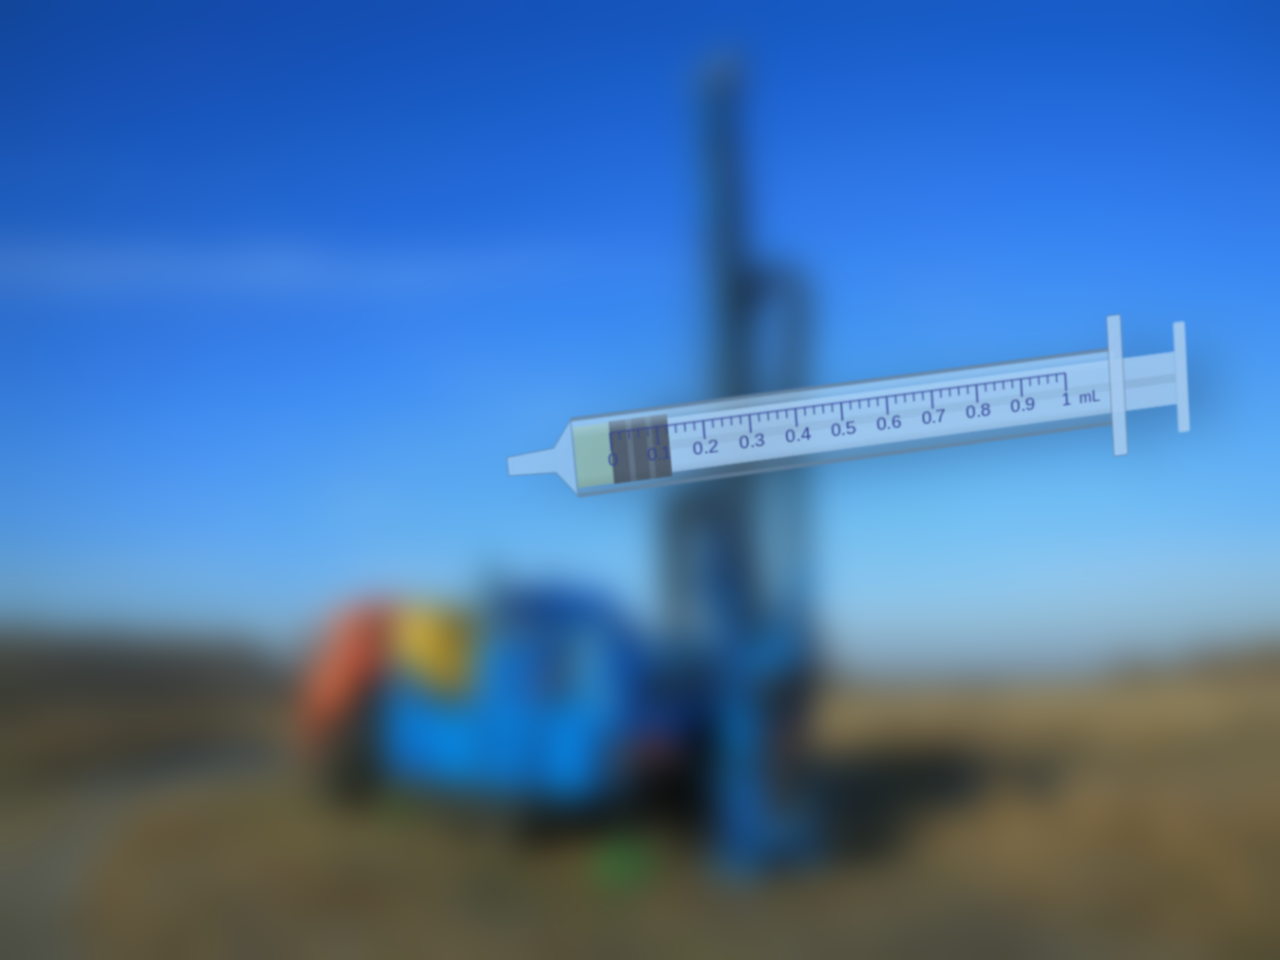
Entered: 0 mL
